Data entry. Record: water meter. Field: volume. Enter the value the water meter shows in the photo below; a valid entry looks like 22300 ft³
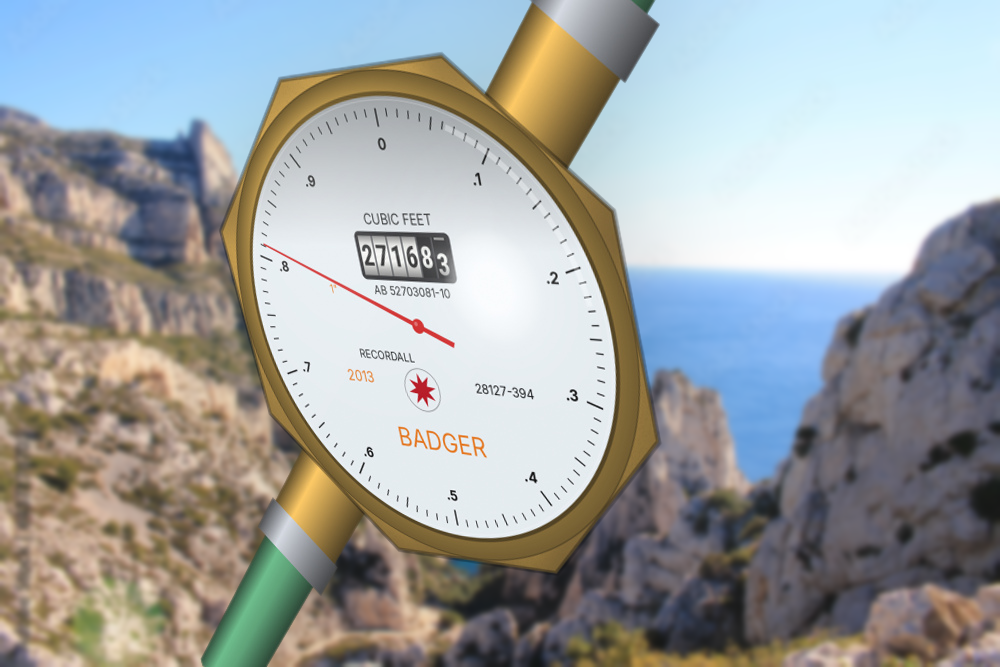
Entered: 271682.81 ft³
